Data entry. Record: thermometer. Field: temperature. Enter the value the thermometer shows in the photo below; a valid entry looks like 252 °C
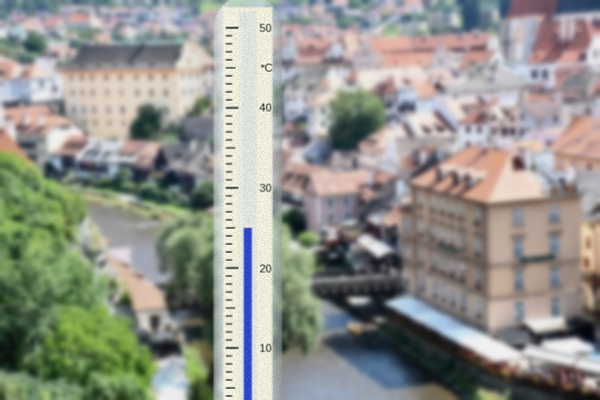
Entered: 25 °C
